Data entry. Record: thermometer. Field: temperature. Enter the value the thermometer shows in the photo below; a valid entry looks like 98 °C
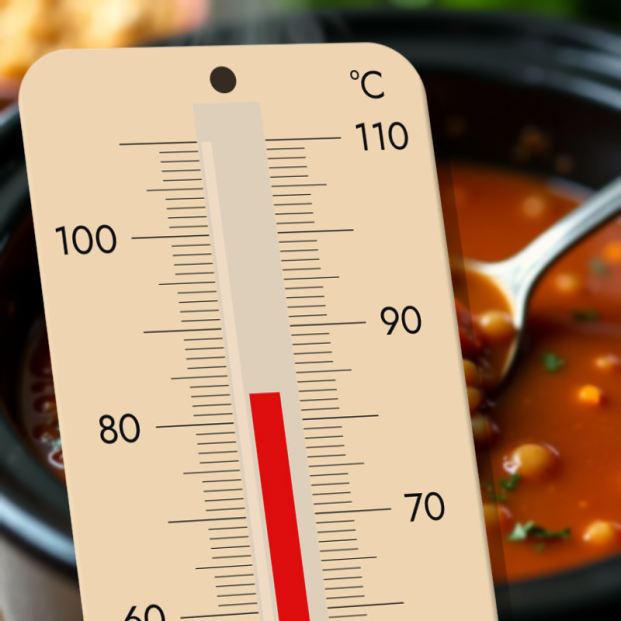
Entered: 83 °C
